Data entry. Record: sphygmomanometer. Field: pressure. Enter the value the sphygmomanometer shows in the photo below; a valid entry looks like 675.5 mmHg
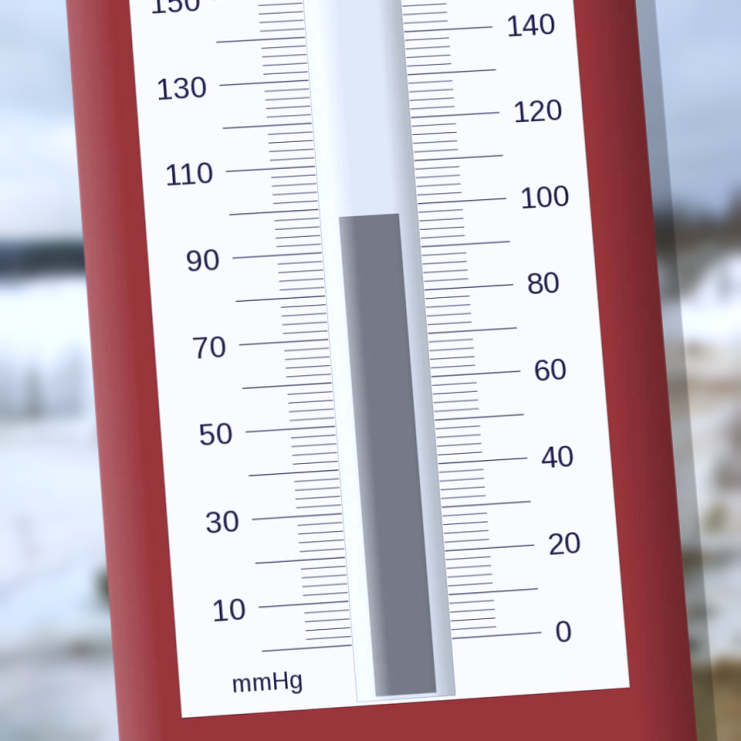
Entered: 98 mmHg
